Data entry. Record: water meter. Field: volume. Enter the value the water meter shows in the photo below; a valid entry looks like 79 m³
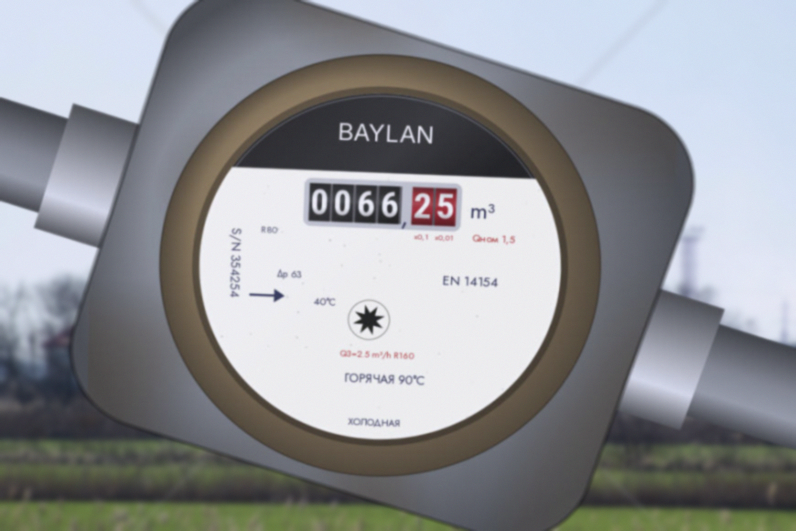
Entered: 66.25 m³
